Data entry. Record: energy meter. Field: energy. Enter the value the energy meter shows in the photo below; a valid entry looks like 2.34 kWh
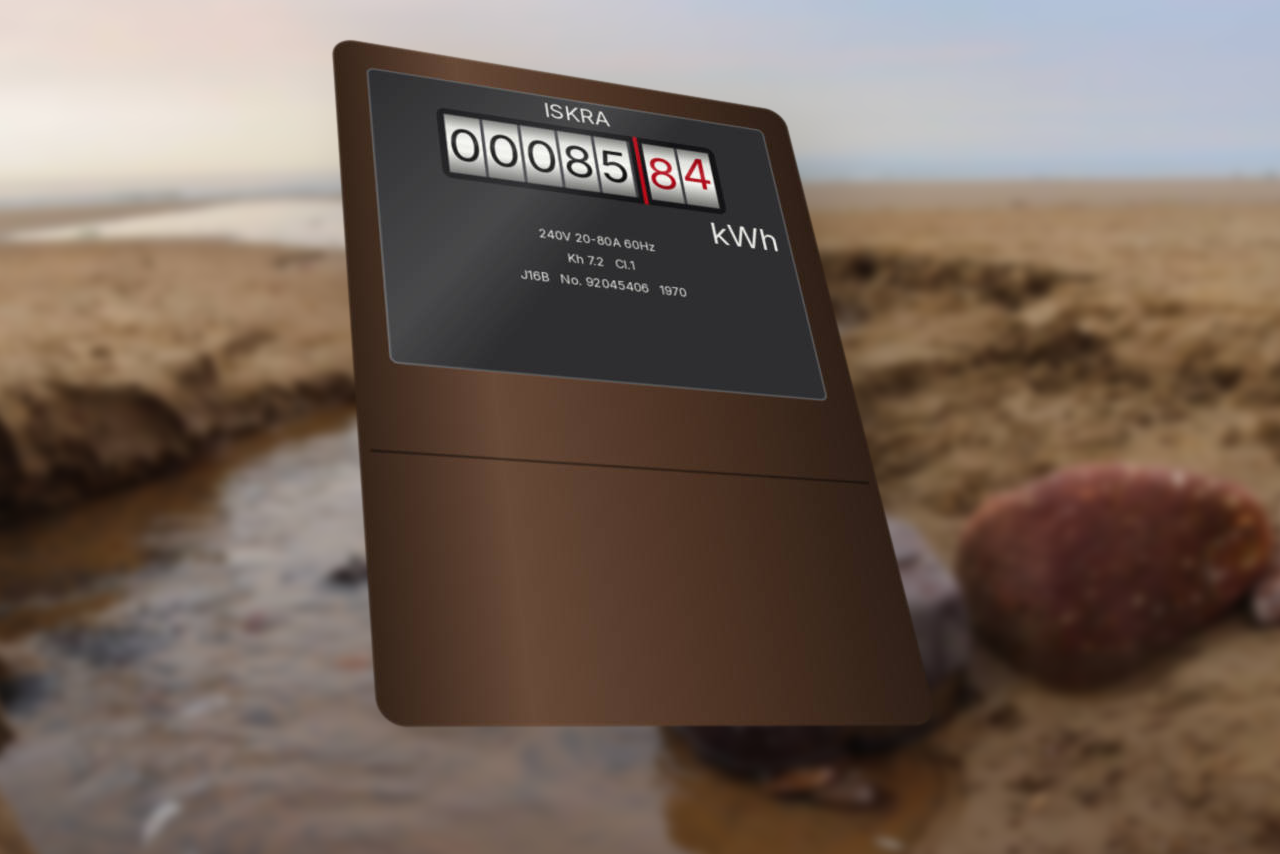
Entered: 85.84 kWh
